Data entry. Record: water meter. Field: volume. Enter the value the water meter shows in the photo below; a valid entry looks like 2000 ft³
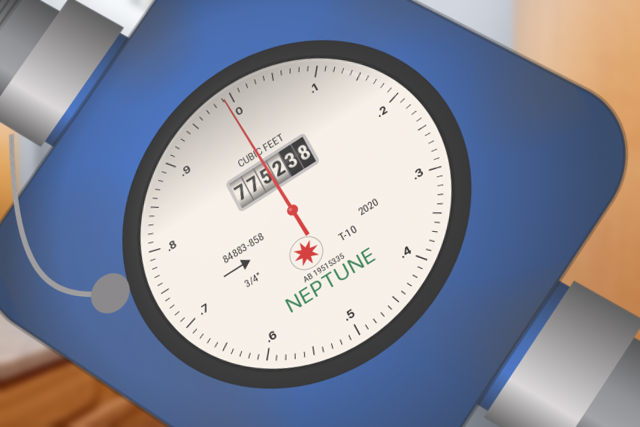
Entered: 775237.99 ft³
